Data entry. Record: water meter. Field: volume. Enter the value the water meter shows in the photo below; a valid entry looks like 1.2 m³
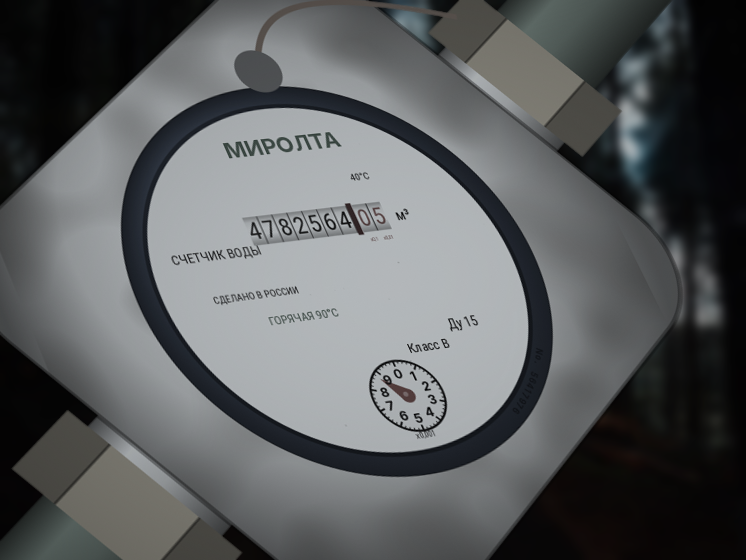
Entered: 4782564.058 m³
